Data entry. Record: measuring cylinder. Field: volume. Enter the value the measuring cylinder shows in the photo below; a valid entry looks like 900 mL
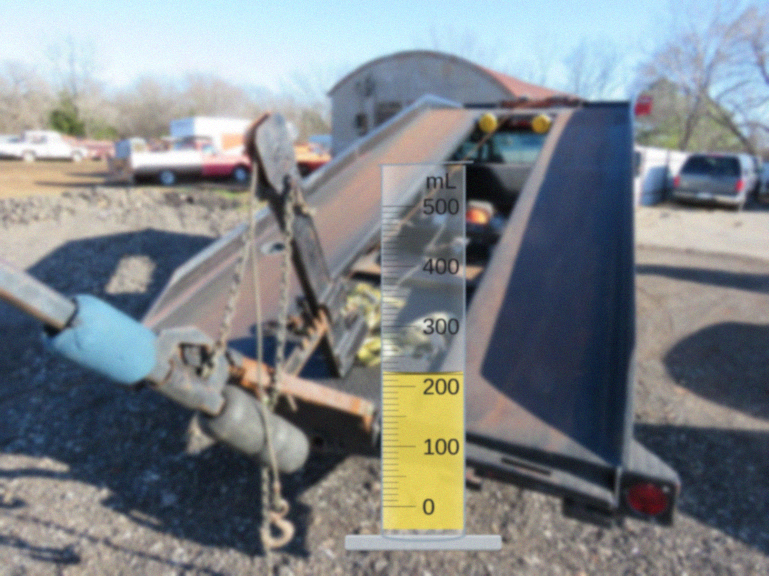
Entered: 220 mL
